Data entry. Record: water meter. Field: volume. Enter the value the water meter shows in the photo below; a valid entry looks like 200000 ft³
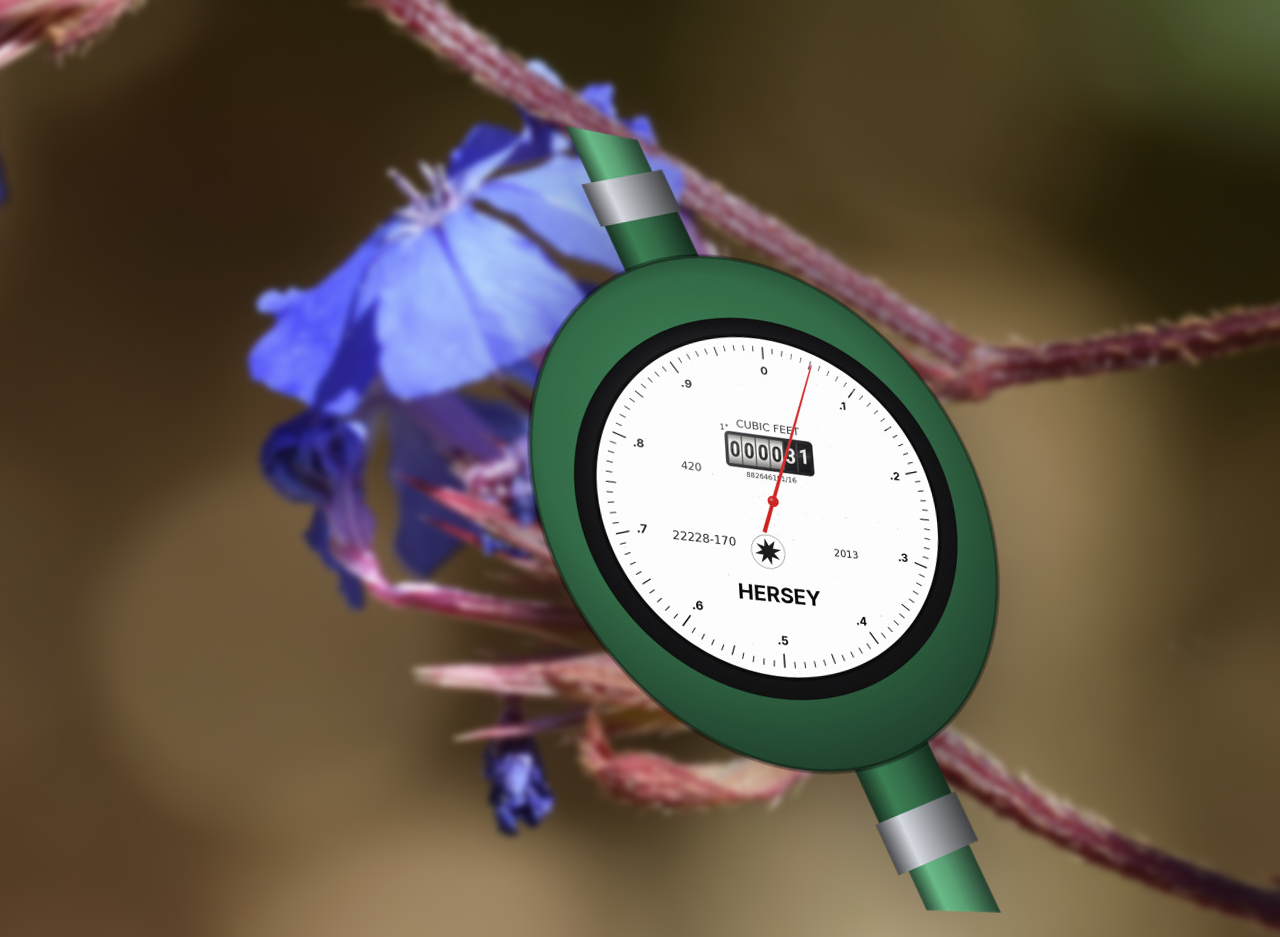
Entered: 31.05 ft³
